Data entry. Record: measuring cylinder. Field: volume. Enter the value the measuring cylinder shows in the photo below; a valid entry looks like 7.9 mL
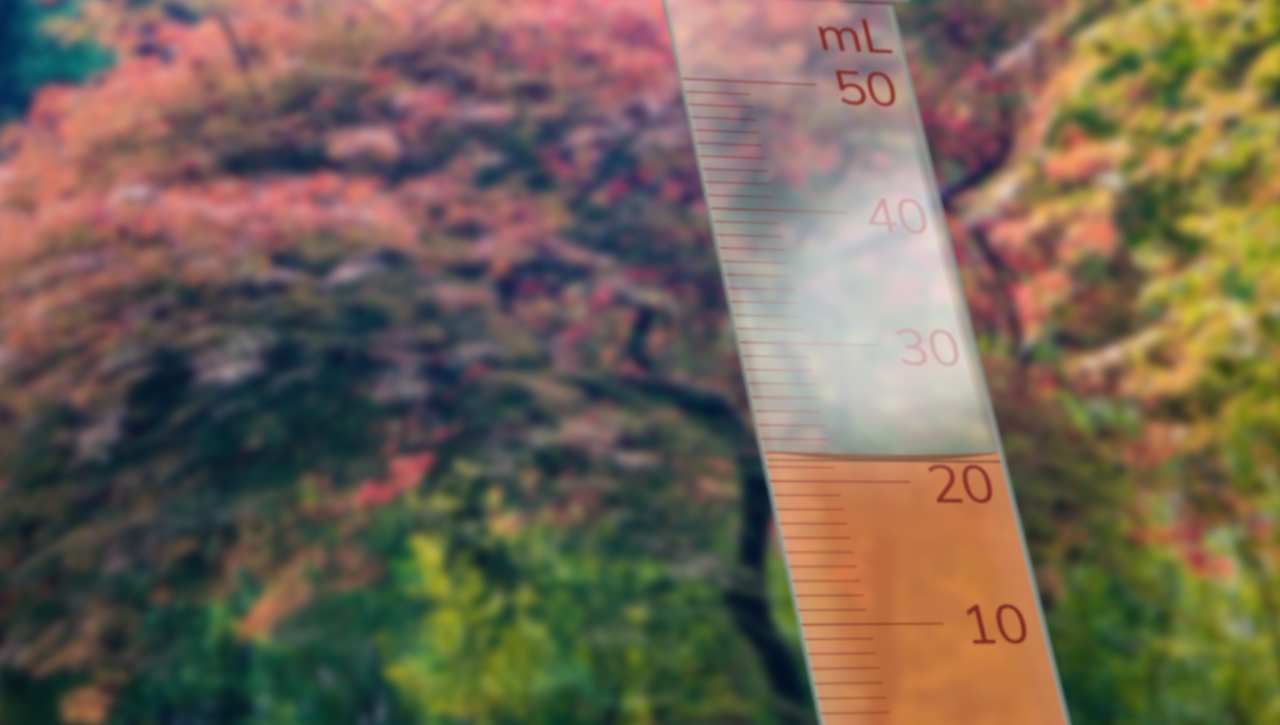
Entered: 21.5 mL
